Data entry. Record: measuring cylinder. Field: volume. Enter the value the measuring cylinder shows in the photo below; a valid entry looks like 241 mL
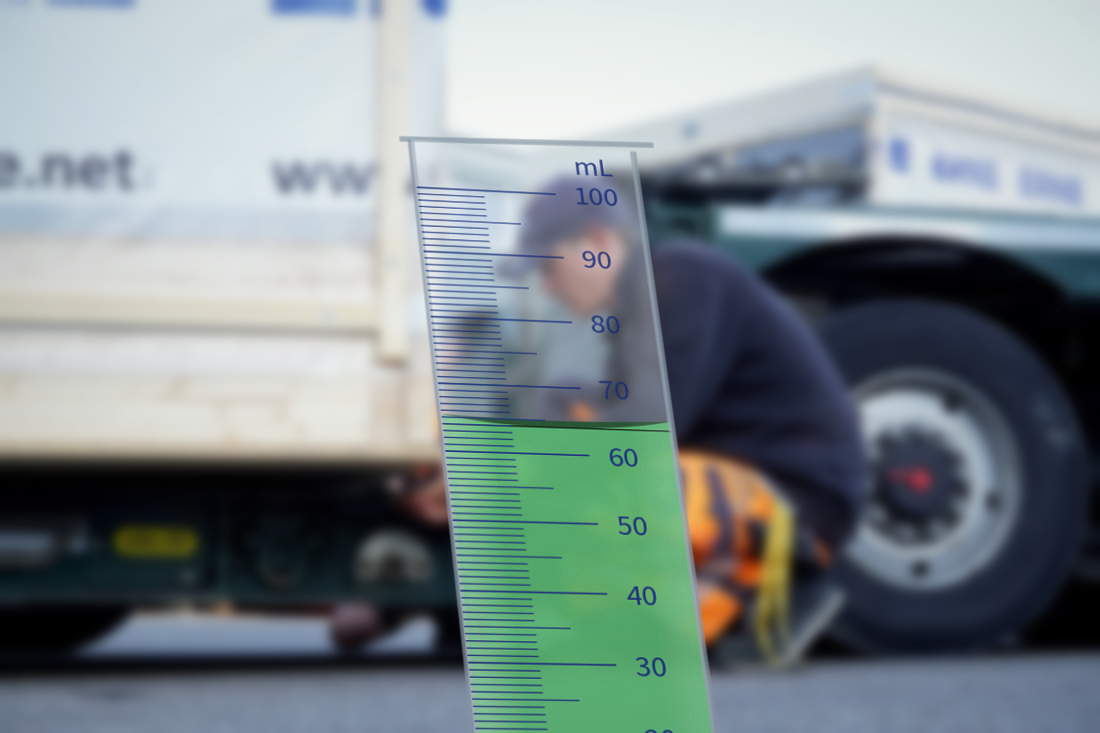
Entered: 64 mL
